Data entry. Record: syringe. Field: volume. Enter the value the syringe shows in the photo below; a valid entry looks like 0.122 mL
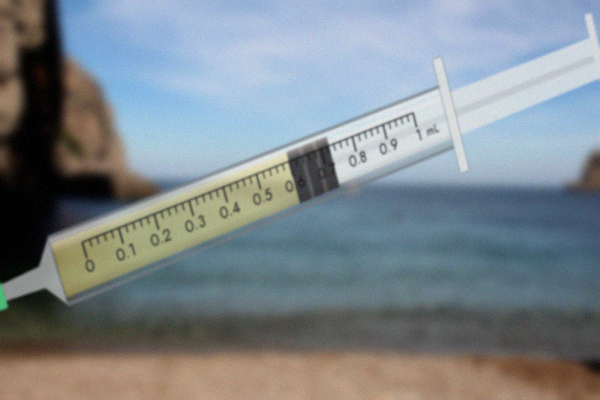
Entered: 0.6 mL
